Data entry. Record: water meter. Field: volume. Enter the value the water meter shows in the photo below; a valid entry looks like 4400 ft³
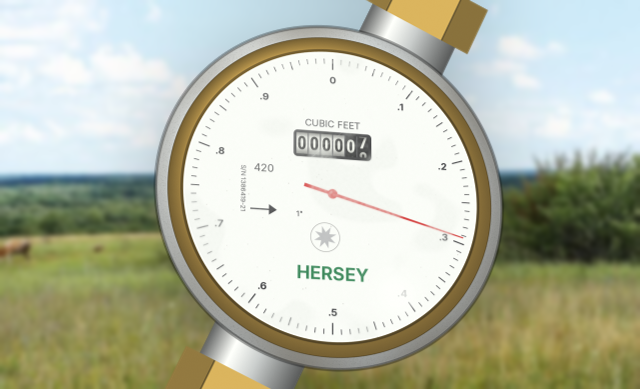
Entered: 7.29 ft³
